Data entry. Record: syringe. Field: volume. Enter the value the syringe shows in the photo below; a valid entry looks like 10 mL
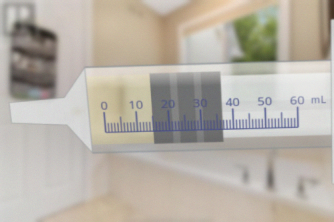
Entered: 15 mL
